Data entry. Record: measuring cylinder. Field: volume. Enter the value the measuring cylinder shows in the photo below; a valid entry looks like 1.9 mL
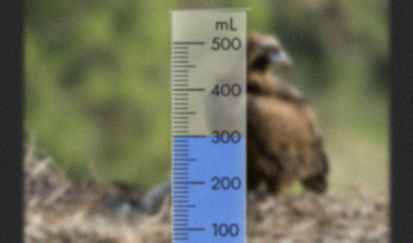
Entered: 300 mL
